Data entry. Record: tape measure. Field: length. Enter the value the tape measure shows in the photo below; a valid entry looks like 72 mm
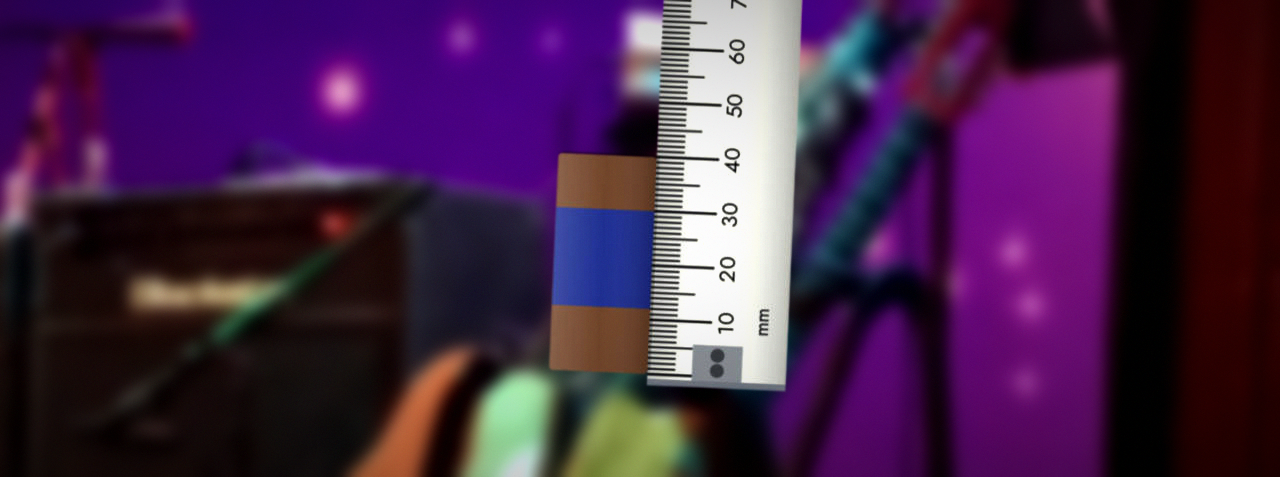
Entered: 40 mm
